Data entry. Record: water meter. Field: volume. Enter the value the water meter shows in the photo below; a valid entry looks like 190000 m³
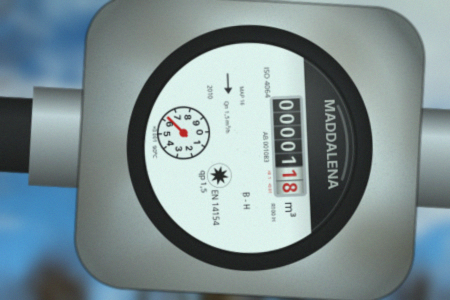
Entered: 1.186 m³
